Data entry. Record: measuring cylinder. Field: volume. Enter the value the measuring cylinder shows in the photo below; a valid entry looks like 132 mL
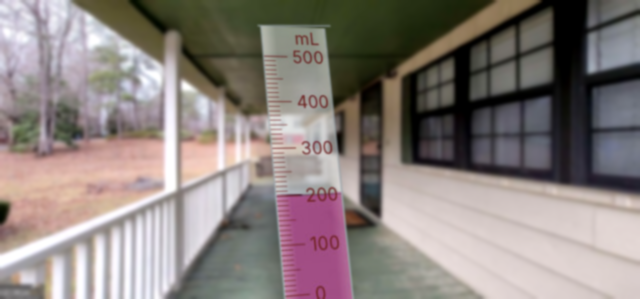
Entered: 200 mL
